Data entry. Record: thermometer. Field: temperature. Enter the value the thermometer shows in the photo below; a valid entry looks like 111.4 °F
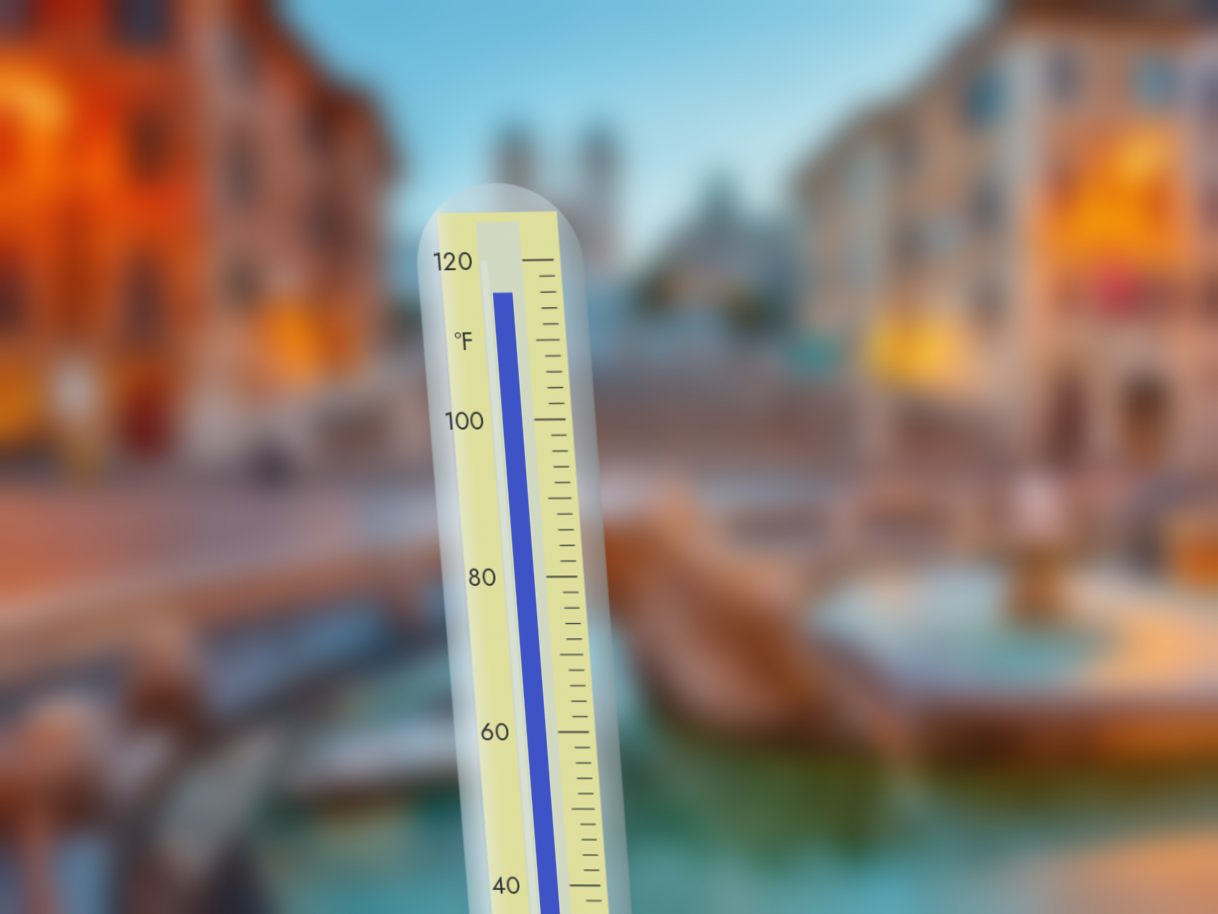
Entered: 116 °F
